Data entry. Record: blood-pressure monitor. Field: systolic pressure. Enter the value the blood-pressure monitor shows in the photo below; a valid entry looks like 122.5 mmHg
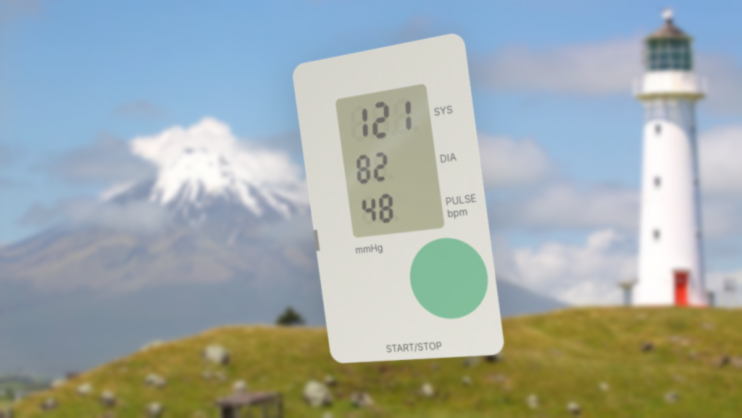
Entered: 121 mmHg
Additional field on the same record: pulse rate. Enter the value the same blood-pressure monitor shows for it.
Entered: 48 bpm
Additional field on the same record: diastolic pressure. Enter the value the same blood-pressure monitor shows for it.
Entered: 82 mmHg
